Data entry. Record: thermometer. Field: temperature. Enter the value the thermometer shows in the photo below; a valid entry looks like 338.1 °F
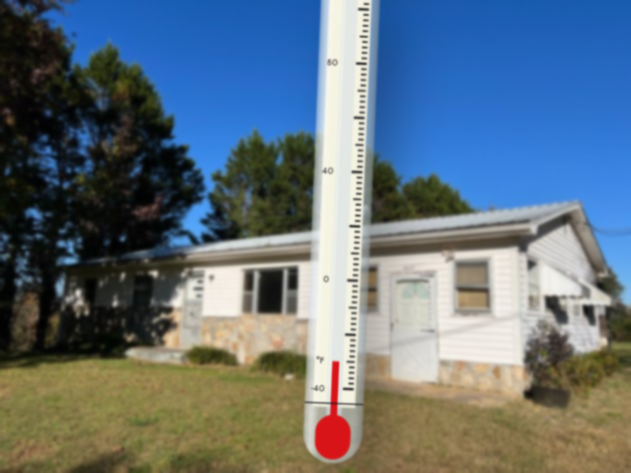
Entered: -30 °F
